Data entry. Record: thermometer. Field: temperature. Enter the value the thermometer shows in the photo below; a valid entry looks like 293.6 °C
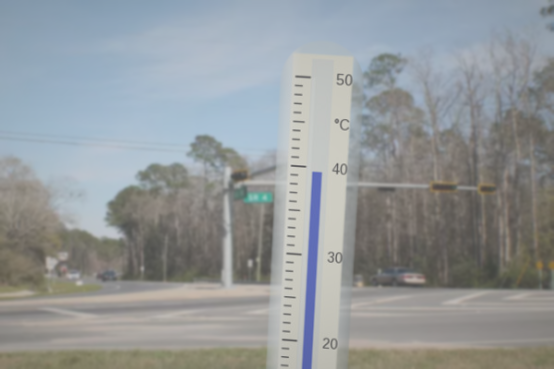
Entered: 39.5 °C
